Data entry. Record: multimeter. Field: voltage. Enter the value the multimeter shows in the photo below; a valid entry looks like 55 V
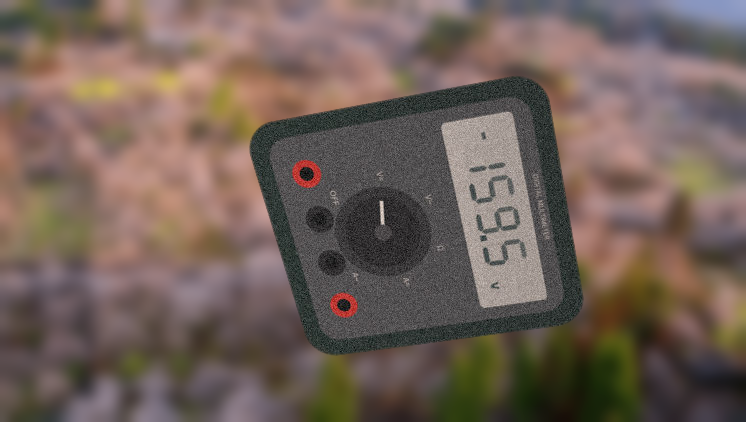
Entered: -159.5 V
